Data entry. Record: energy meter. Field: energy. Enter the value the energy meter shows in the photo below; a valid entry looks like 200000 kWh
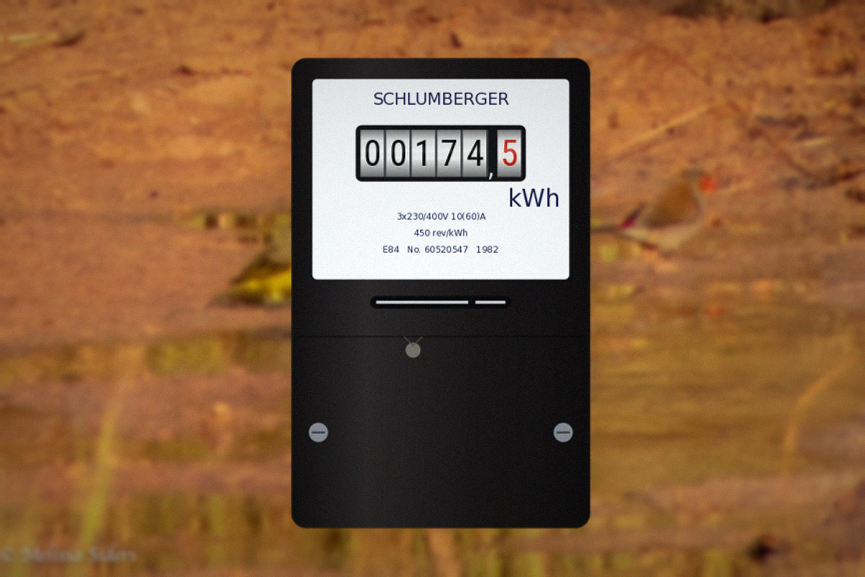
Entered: 174.5 kWh
